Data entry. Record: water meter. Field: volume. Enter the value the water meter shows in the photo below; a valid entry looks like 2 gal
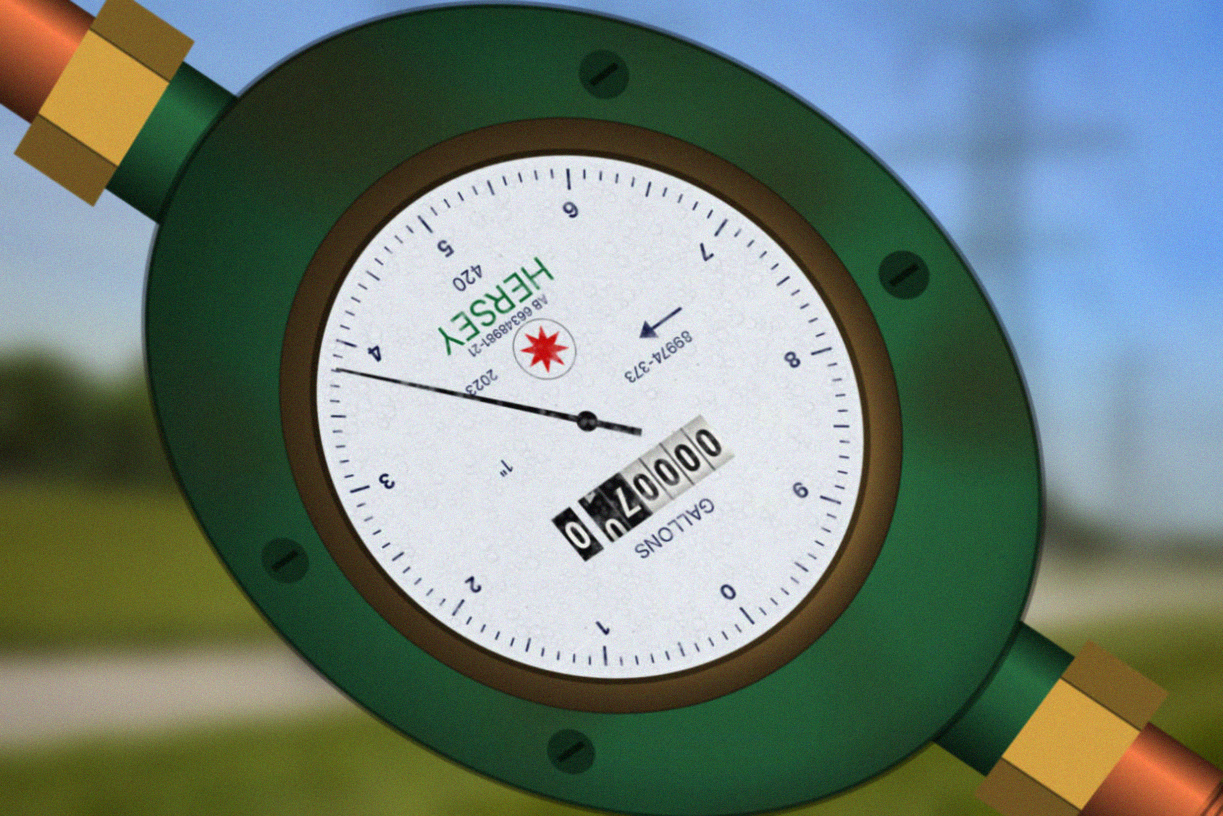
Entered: 703.8 gal
